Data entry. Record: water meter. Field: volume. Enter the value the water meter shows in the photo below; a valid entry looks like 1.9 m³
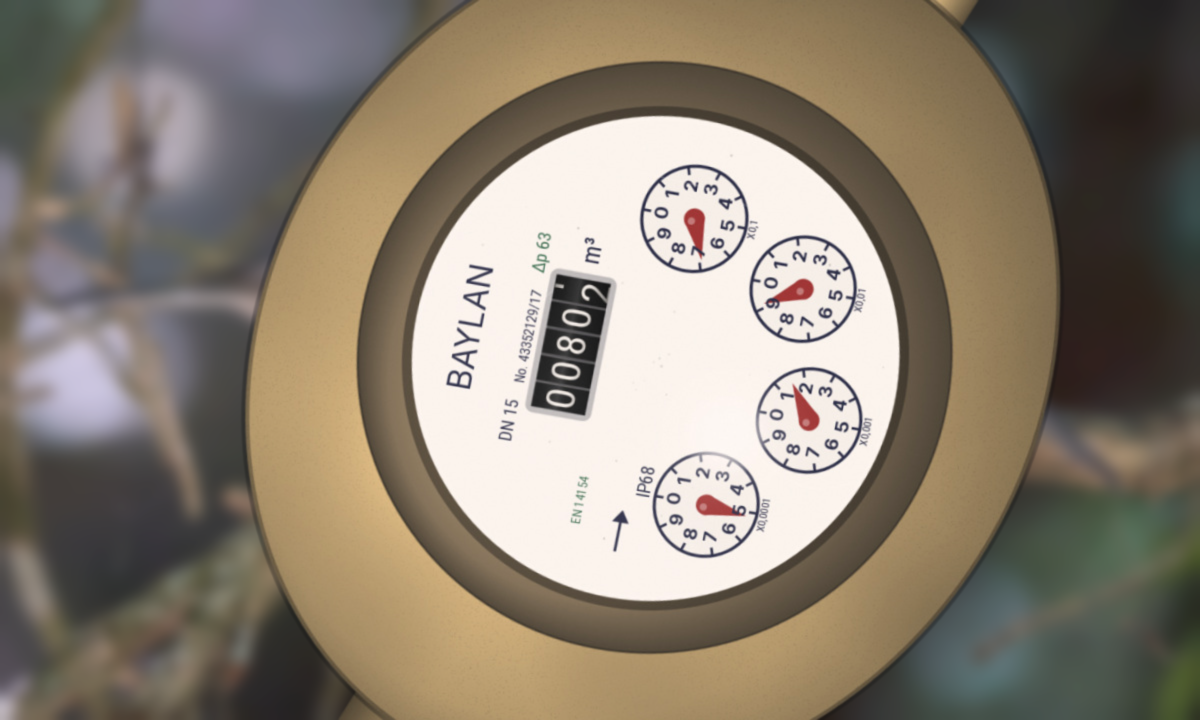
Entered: 801.6915 m³
